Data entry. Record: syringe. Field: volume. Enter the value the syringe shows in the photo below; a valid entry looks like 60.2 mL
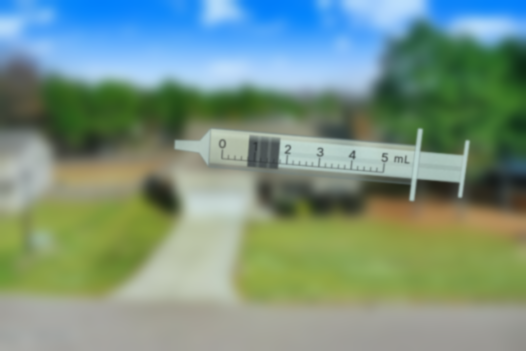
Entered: 0.8 mL
